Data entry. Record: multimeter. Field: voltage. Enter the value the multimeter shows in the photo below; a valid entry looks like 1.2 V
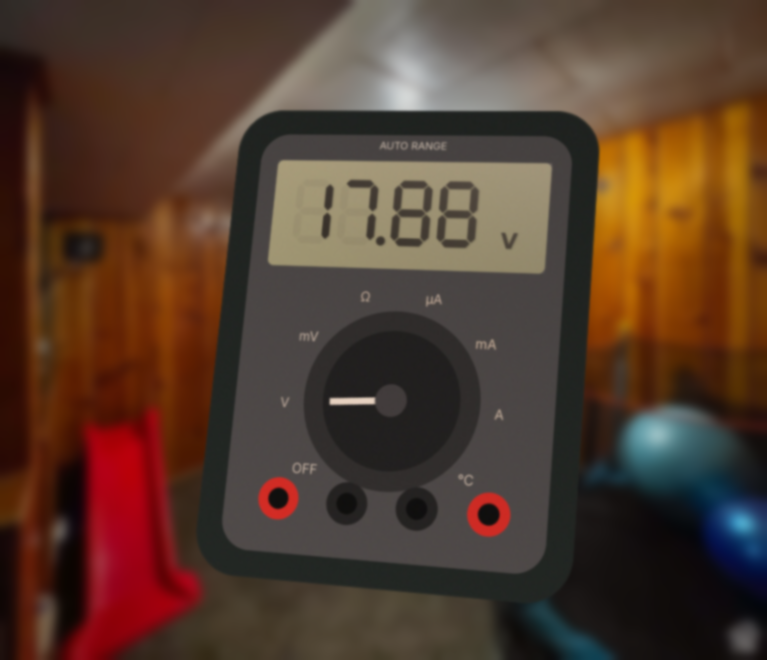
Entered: 17.88 V
